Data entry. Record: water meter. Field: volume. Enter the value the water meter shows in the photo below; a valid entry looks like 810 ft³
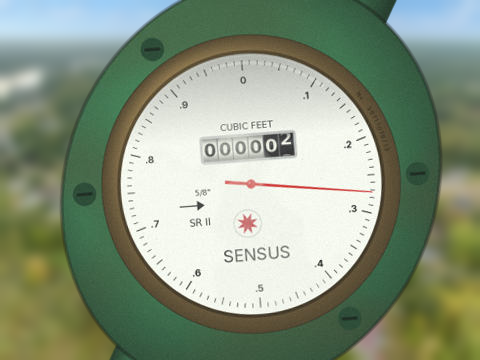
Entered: 2.27 ft³
